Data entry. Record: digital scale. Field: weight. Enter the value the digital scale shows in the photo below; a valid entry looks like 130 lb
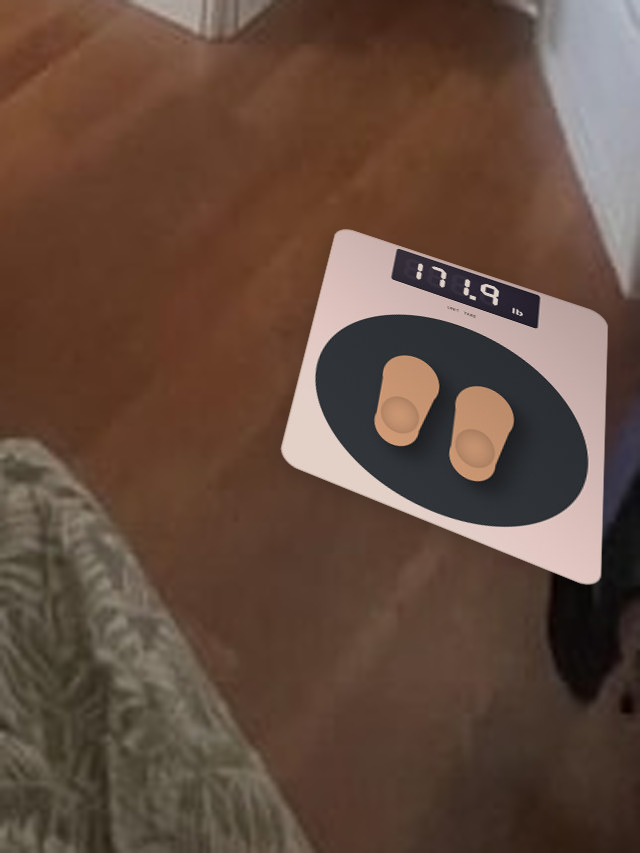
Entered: 171.9 lb
